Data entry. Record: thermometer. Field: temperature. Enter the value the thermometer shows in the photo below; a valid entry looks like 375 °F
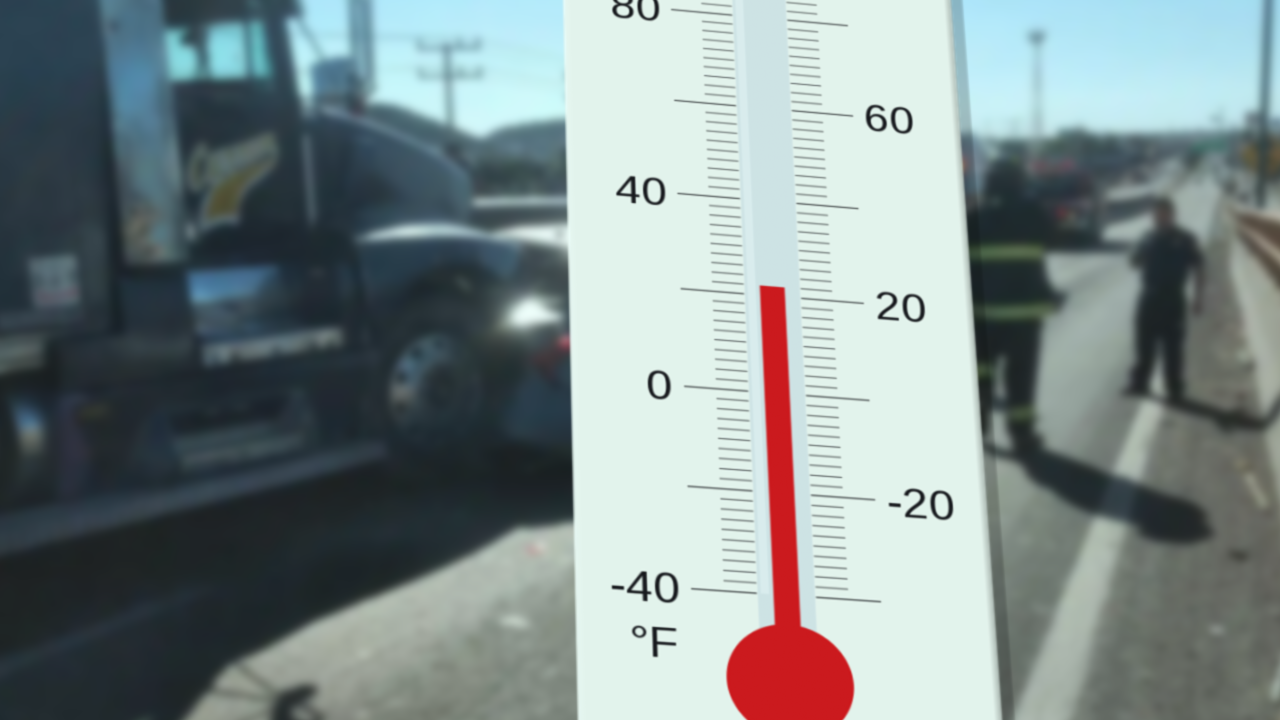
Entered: 22 °F
